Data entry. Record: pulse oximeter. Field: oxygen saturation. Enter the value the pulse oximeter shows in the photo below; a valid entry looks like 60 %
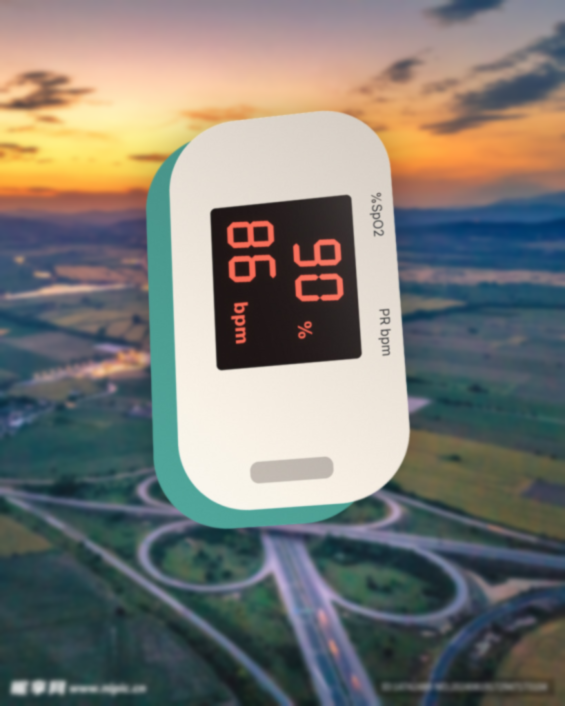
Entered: 90 %
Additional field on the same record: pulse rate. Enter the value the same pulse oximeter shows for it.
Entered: 86 bpm
